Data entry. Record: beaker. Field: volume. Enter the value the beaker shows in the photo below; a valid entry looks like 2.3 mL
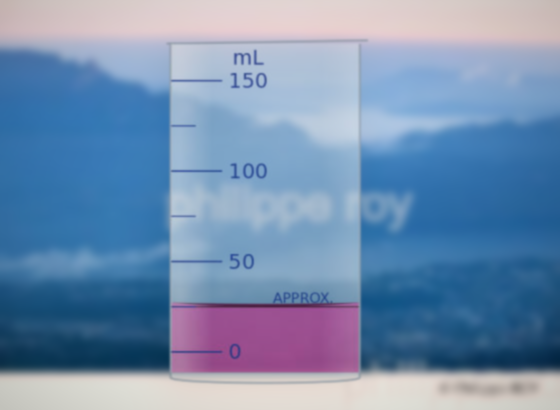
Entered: 25 mL
